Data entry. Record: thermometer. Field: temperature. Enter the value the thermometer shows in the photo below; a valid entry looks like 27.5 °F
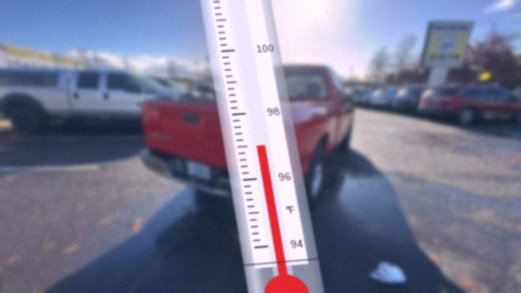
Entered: 97 °F
